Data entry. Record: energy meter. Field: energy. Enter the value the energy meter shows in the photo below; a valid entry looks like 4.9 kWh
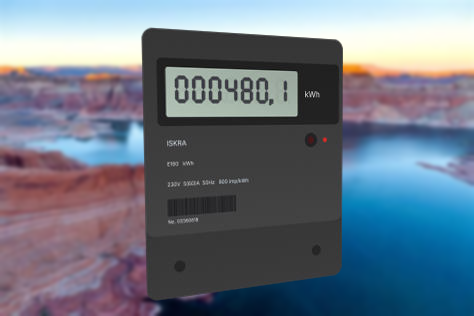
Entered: 480.1 kWh
